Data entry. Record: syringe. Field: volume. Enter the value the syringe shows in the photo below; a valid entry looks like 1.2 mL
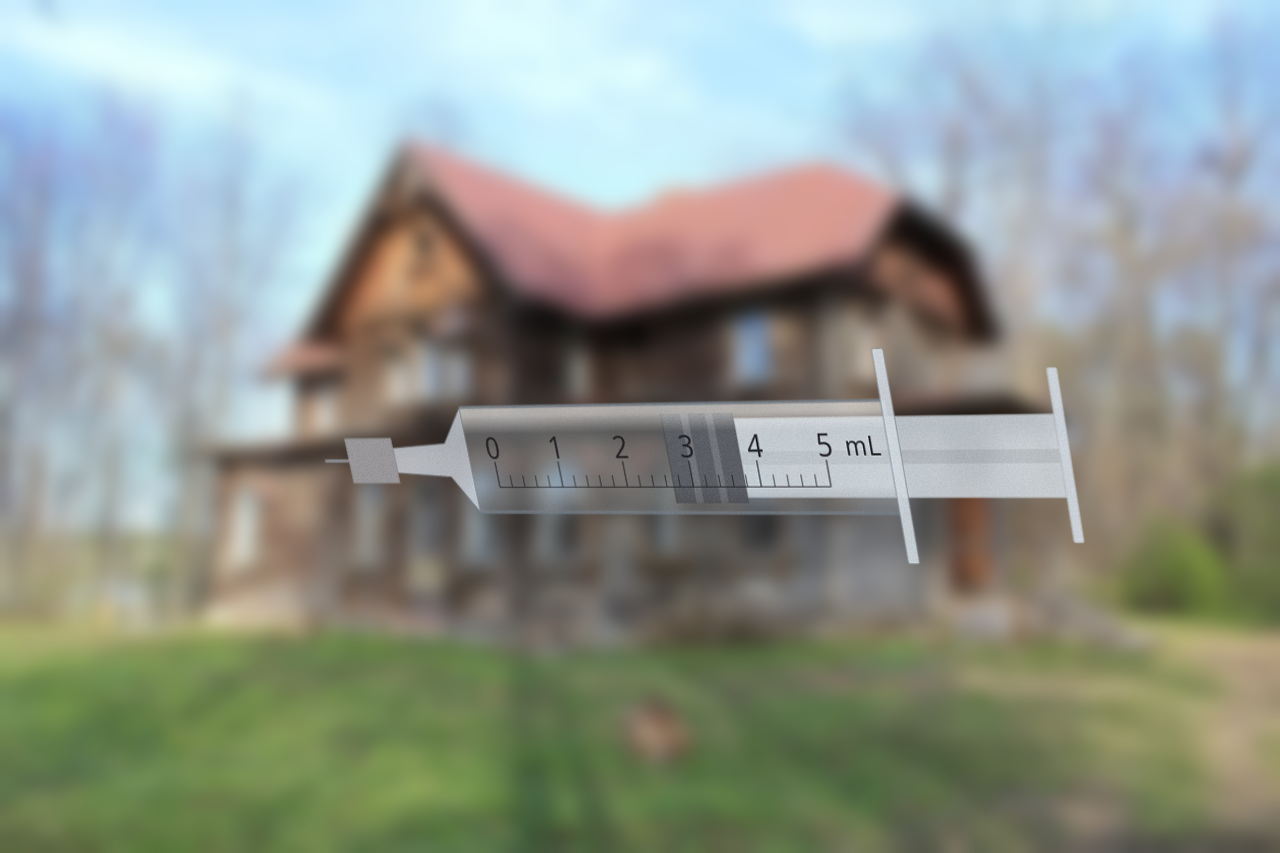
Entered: 2.7 mL
